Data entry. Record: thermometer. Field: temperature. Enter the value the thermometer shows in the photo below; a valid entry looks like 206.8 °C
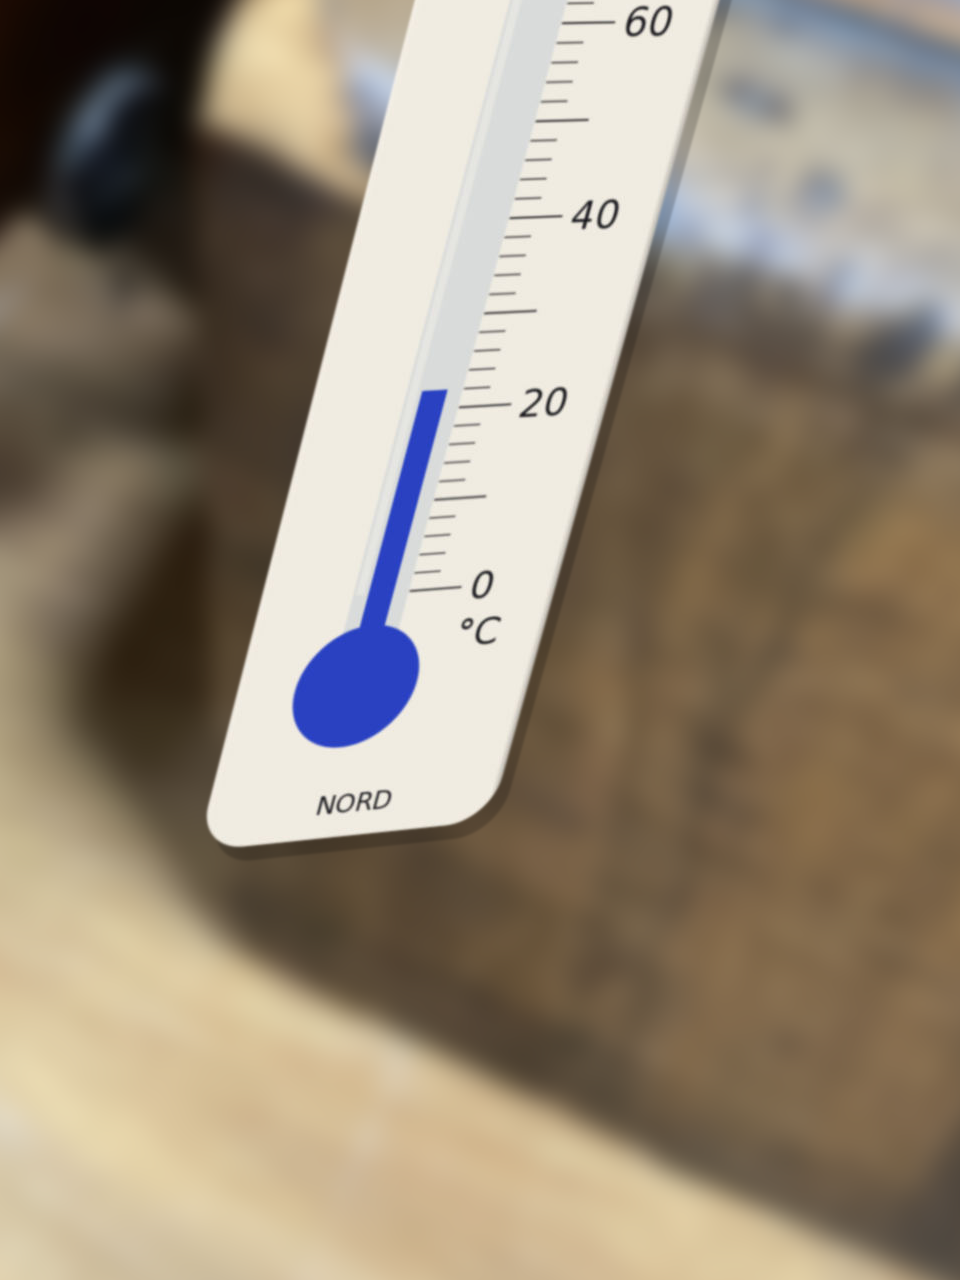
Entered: 22 °C
